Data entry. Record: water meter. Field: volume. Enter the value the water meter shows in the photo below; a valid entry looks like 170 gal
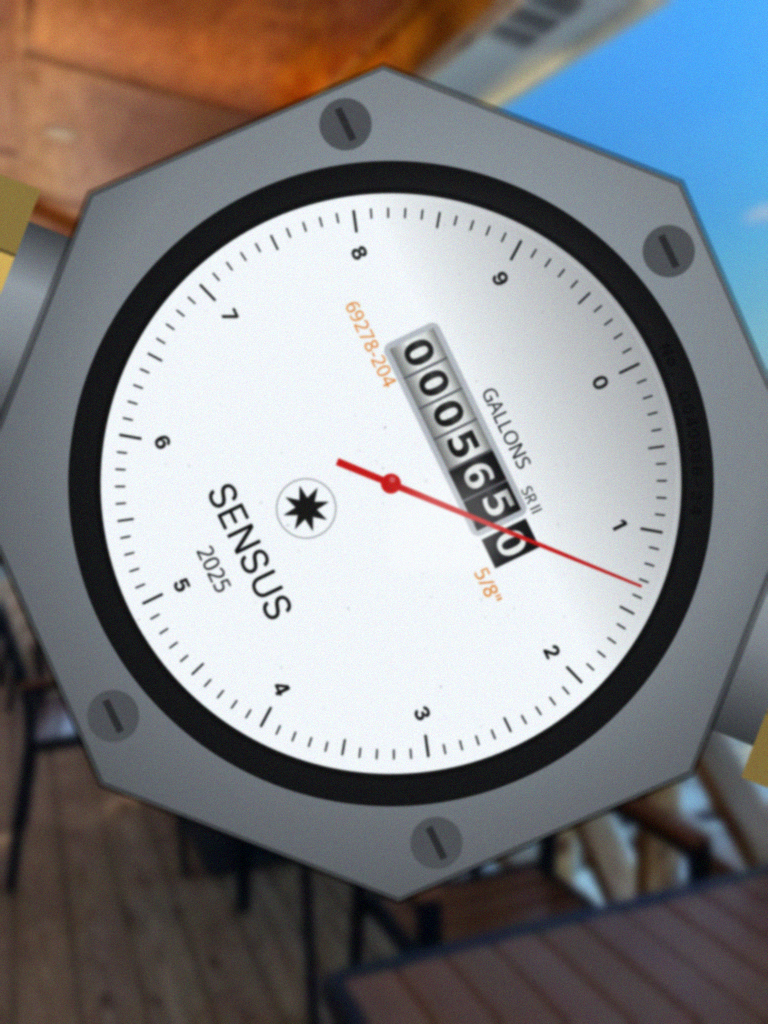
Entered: 5651.3 gal
